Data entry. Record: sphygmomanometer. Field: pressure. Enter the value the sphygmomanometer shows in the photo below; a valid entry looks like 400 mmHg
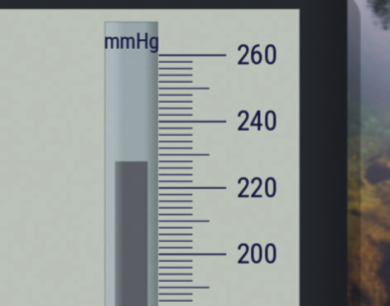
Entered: 228 mmHg
